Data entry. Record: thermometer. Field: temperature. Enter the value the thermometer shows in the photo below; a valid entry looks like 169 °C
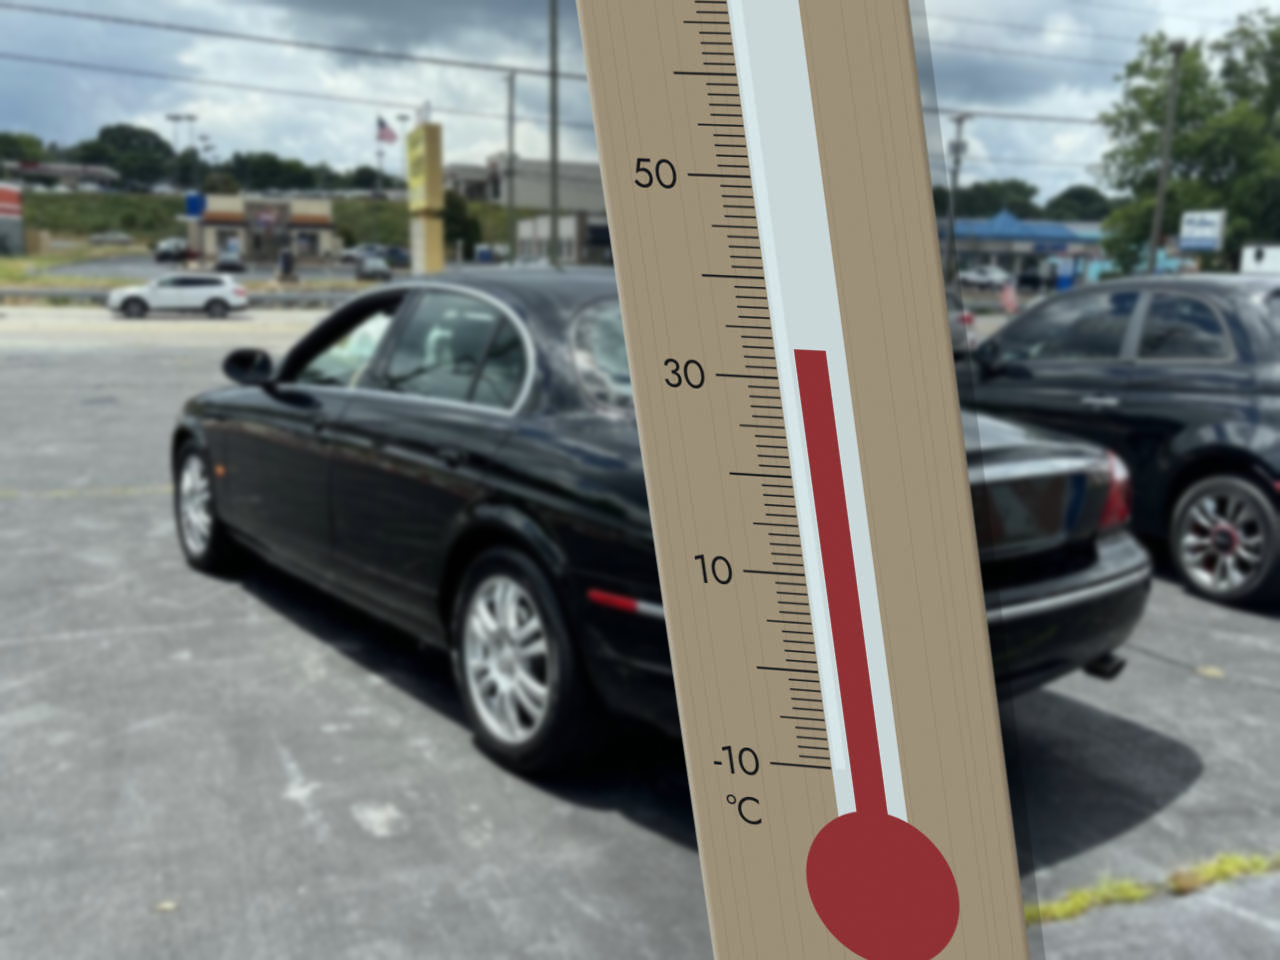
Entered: 33 °C
